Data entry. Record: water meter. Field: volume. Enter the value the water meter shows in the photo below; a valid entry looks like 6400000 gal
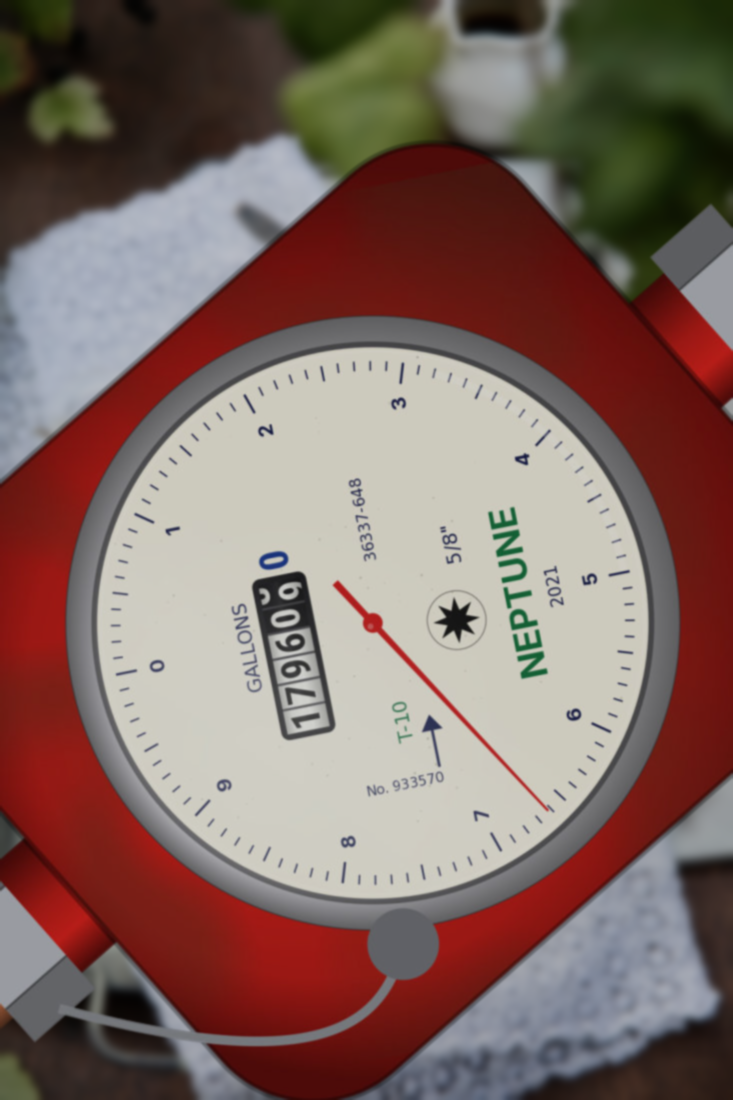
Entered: 1796086.6 gal
